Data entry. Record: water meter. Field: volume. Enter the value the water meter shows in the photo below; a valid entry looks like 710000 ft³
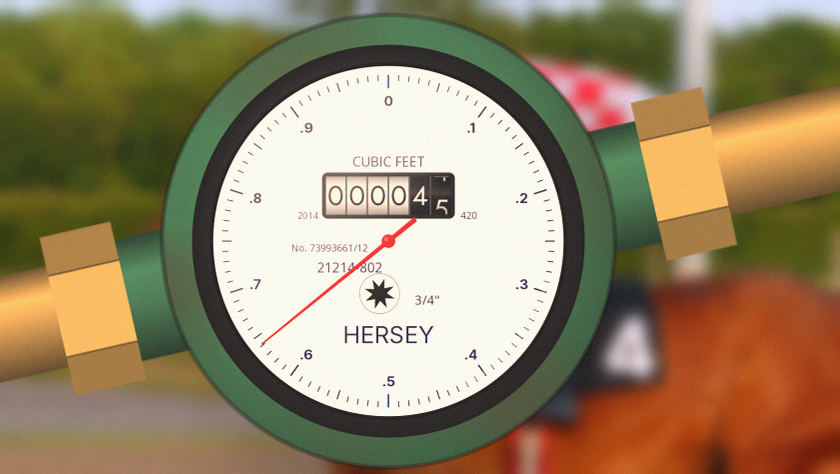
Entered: 44.64 ft³
